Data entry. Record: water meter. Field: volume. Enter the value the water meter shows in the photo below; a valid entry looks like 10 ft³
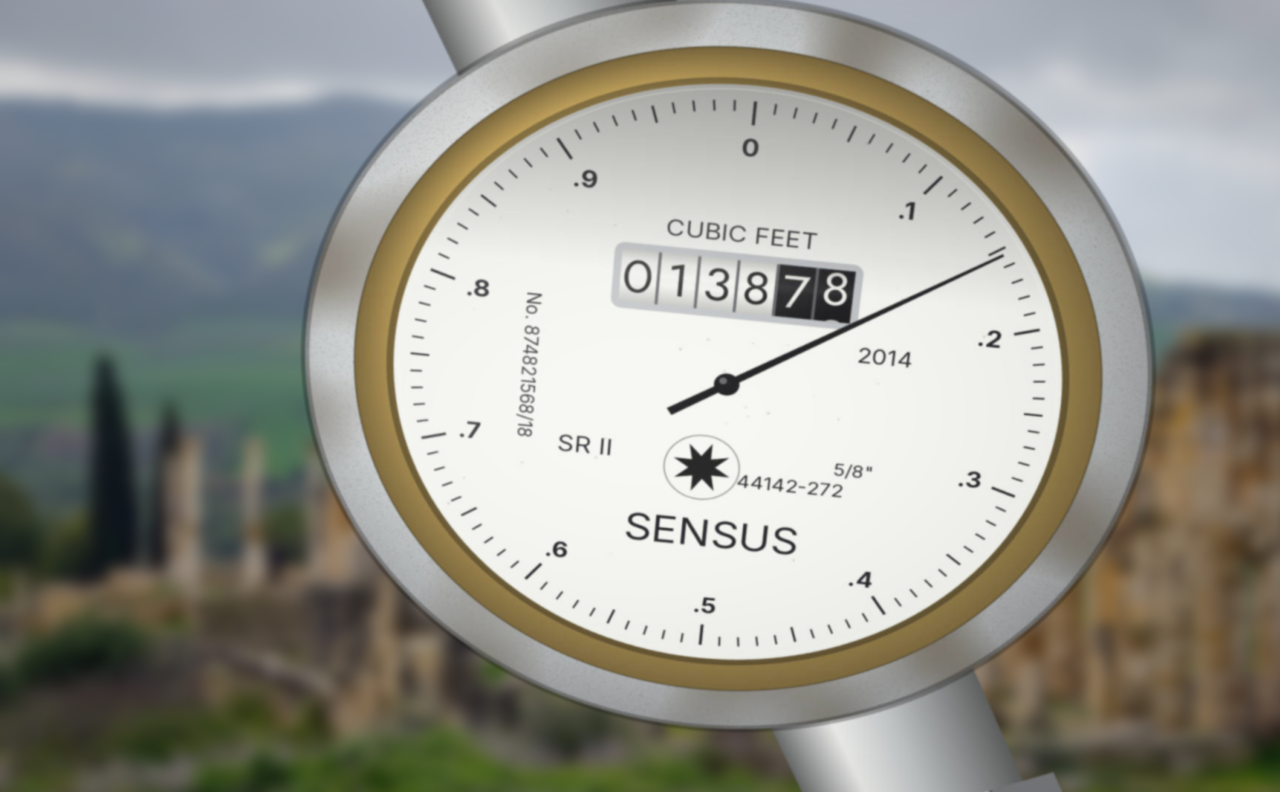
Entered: 13878.15 ft³
